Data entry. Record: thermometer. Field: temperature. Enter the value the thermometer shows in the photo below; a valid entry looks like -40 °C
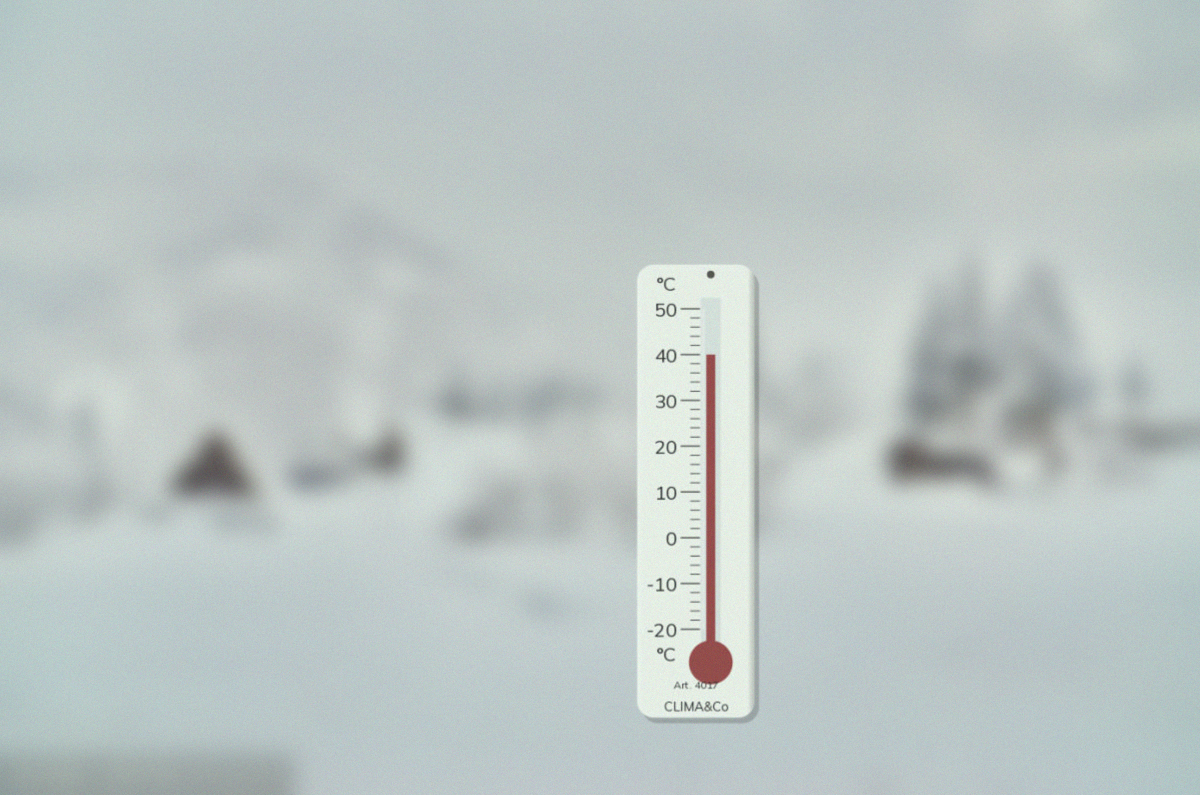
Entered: 40 °C
